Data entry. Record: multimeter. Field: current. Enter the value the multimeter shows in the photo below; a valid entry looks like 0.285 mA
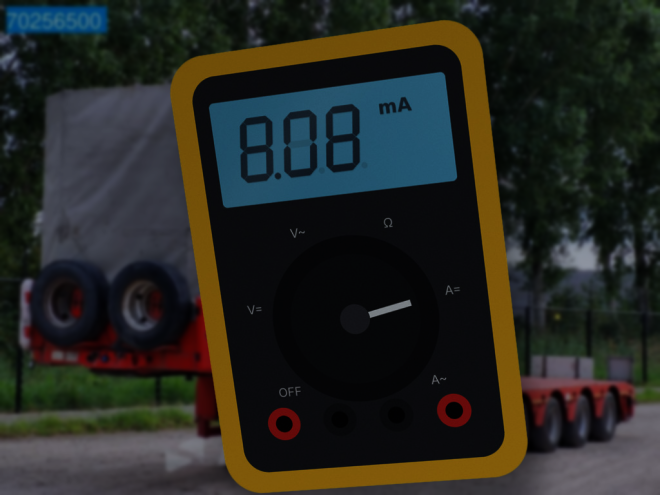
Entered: 8.08 mA
